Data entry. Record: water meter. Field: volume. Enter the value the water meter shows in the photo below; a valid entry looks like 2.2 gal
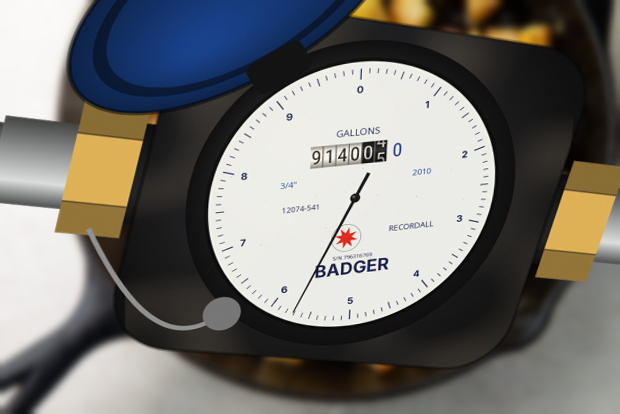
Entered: 9140045.7 gal
